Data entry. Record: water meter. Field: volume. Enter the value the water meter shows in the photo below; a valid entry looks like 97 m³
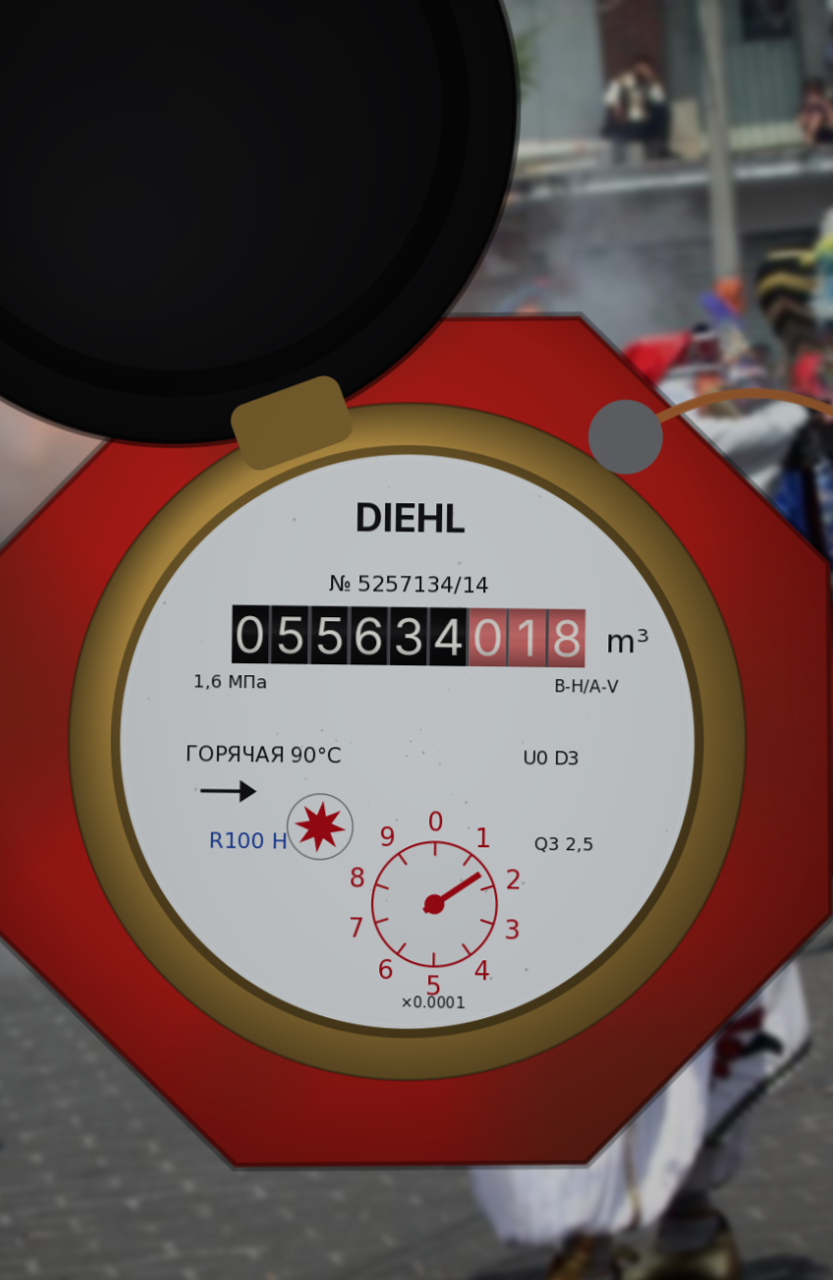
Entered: 55634.0181 m³
